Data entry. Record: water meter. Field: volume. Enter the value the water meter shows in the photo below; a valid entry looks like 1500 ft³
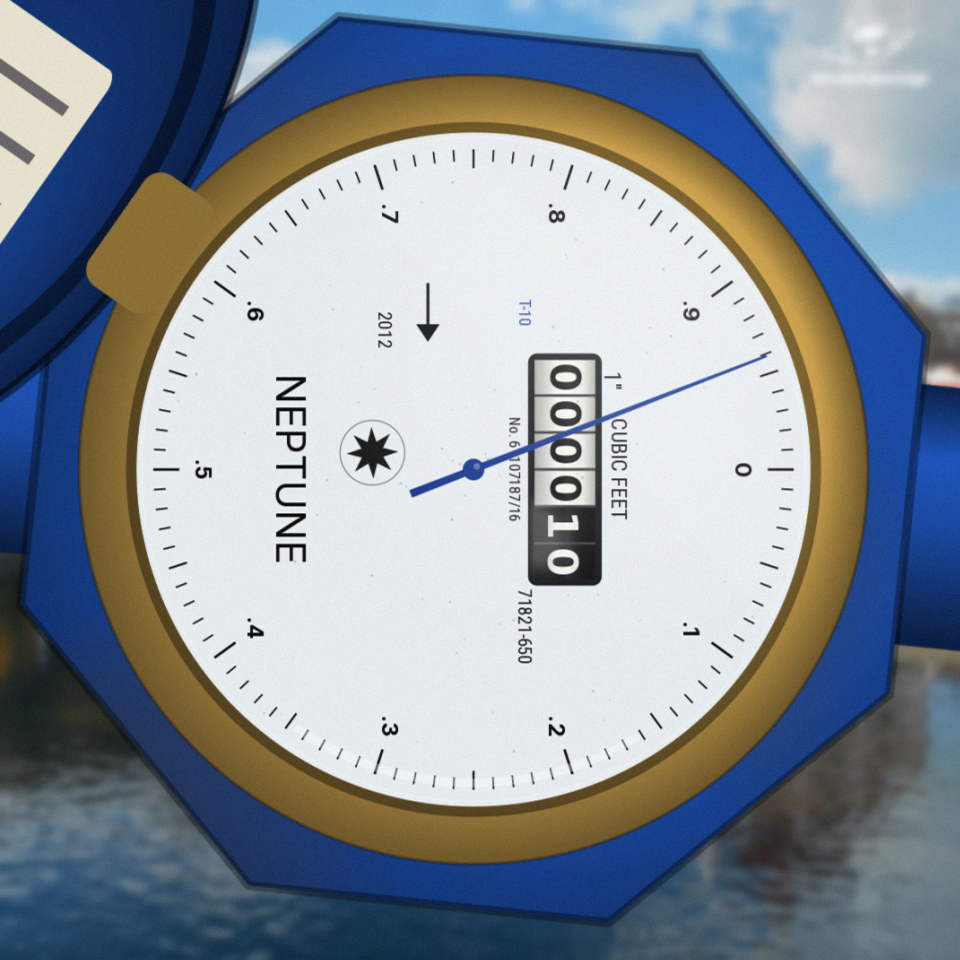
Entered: 9.94 ft³
